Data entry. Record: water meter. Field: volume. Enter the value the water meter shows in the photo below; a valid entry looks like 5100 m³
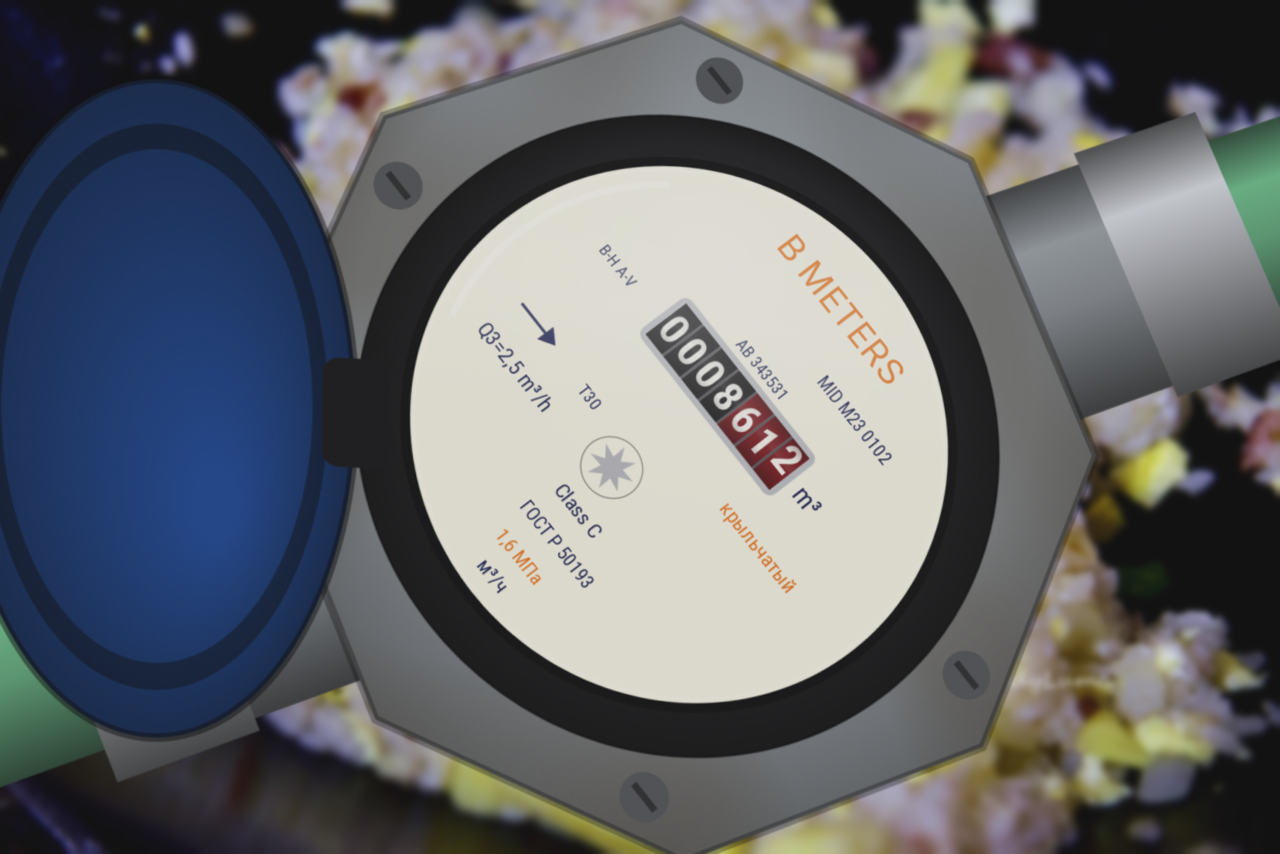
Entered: 8.612 m³
